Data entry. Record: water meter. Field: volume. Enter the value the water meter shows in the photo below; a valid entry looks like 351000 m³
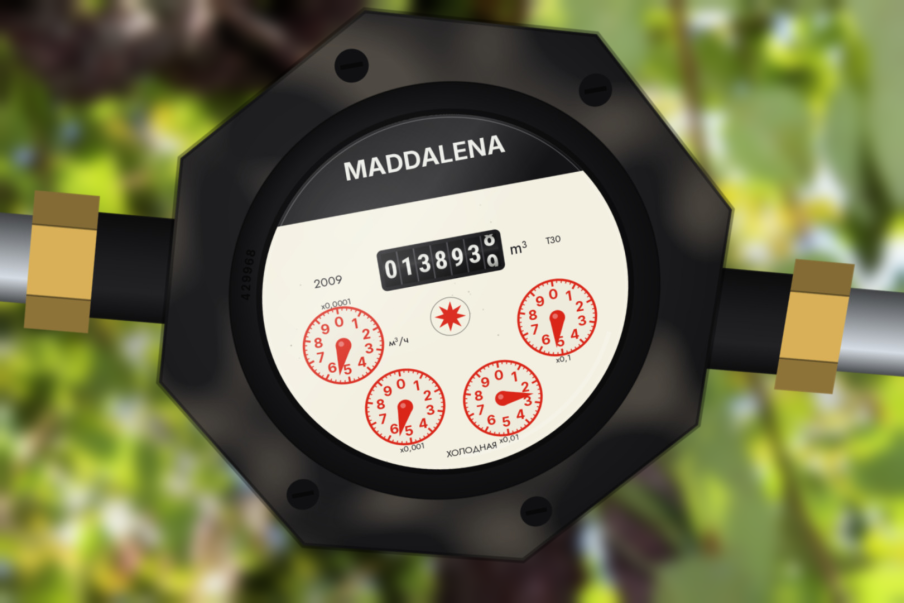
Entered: 138938.5255 m³
